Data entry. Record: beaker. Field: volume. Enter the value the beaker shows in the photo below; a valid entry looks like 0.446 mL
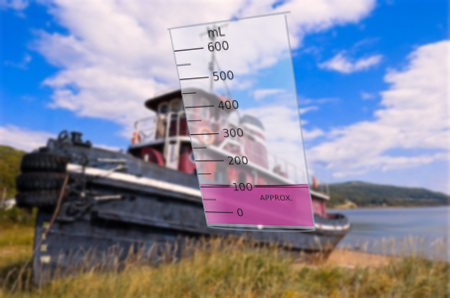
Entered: 100 mL
